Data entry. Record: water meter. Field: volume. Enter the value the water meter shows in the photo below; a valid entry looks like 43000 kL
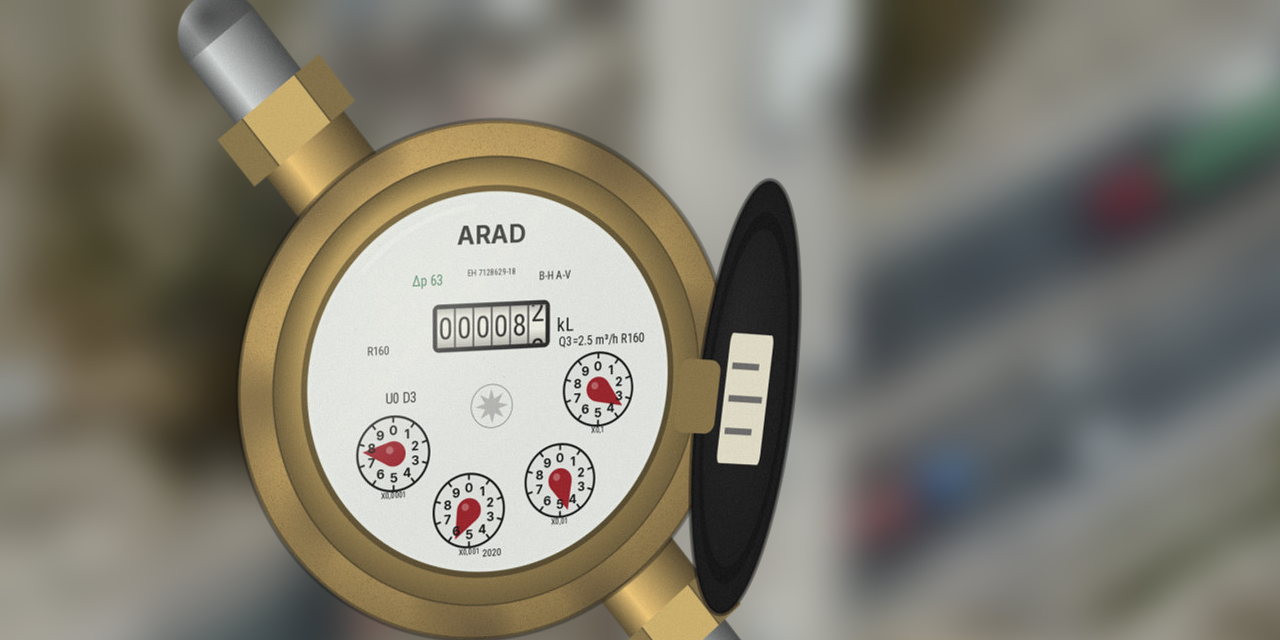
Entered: 82.3457 kL
